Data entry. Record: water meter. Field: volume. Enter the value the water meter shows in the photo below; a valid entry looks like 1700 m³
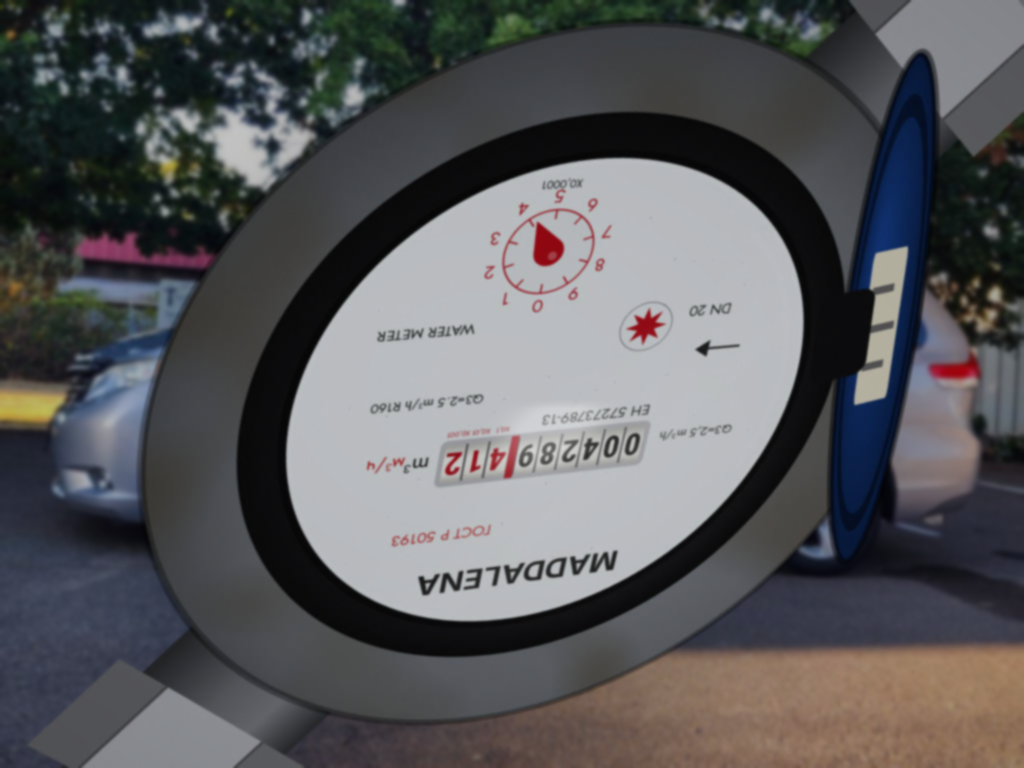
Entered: 4289.4124 m³
